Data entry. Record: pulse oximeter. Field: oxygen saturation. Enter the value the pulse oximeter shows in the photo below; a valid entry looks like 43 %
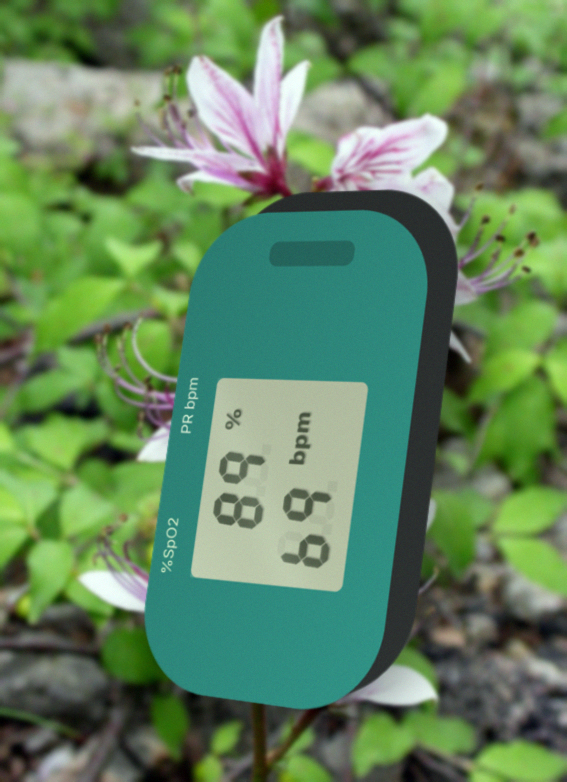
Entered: 89 %
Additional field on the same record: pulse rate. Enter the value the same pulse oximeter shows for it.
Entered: 69 bpm
